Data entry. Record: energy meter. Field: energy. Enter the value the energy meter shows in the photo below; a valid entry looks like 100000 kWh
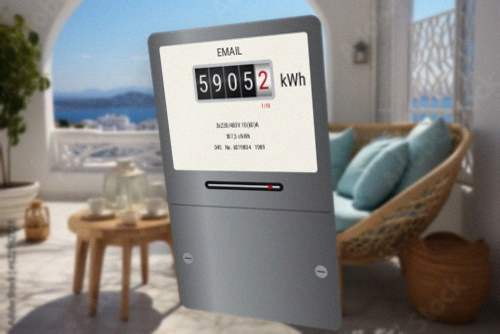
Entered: 5905.2 kWh
